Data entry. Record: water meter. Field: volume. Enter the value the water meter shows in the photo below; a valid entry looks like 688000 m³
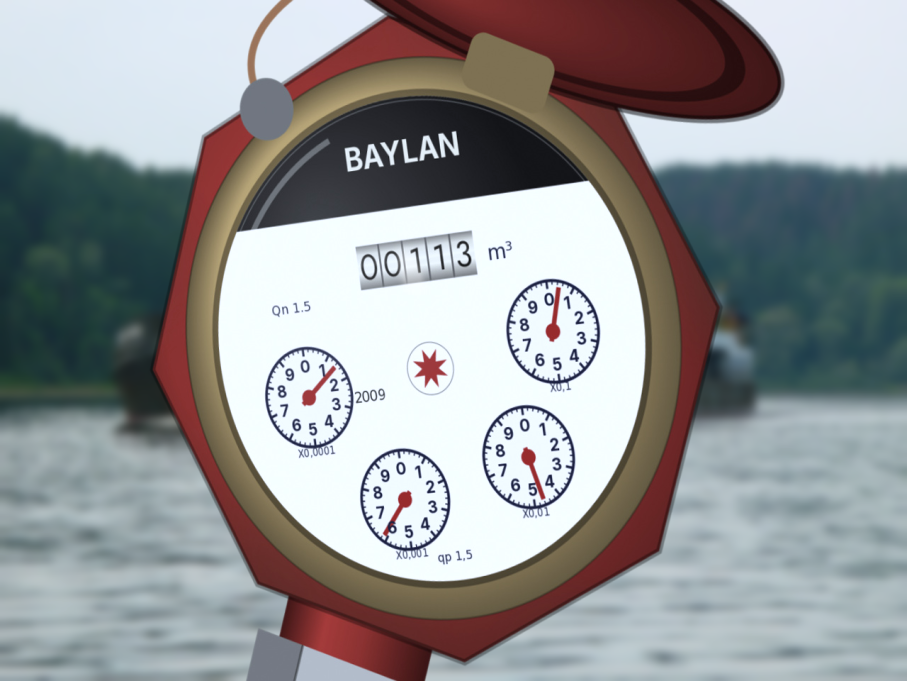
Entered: 113.0461 m³
